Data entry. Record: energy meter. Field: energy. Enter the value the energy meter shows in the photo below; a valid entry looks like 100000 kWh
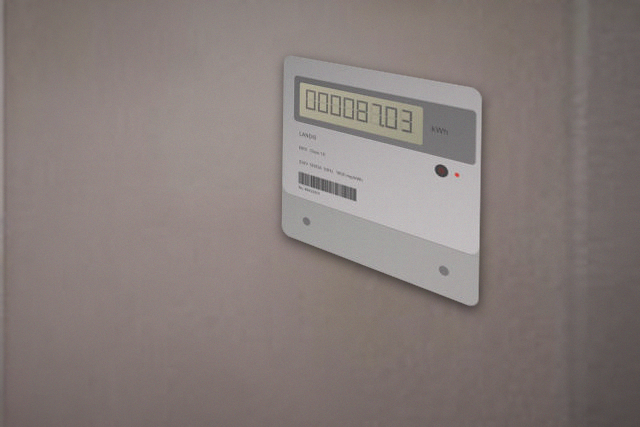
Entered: 87.03 kWh
